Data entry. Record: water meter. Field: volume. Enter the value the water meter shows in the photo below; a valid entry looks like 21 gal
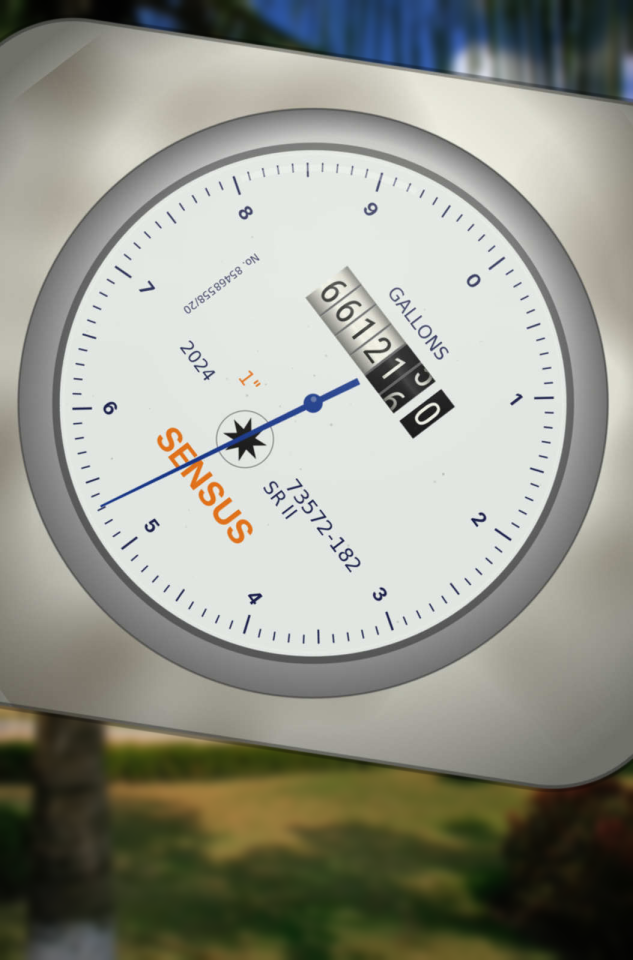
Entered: 6612155.3 gal
